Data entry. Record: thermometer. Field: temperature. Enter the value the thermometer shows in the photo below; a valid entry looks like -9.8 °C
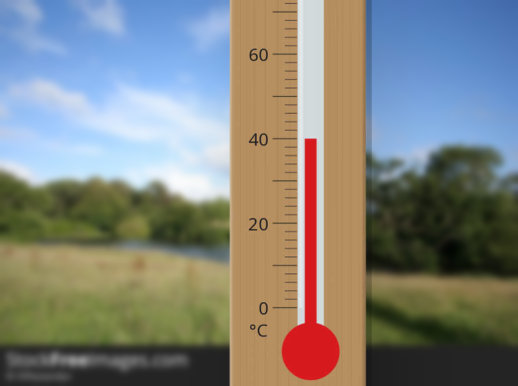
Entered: 40 °C
